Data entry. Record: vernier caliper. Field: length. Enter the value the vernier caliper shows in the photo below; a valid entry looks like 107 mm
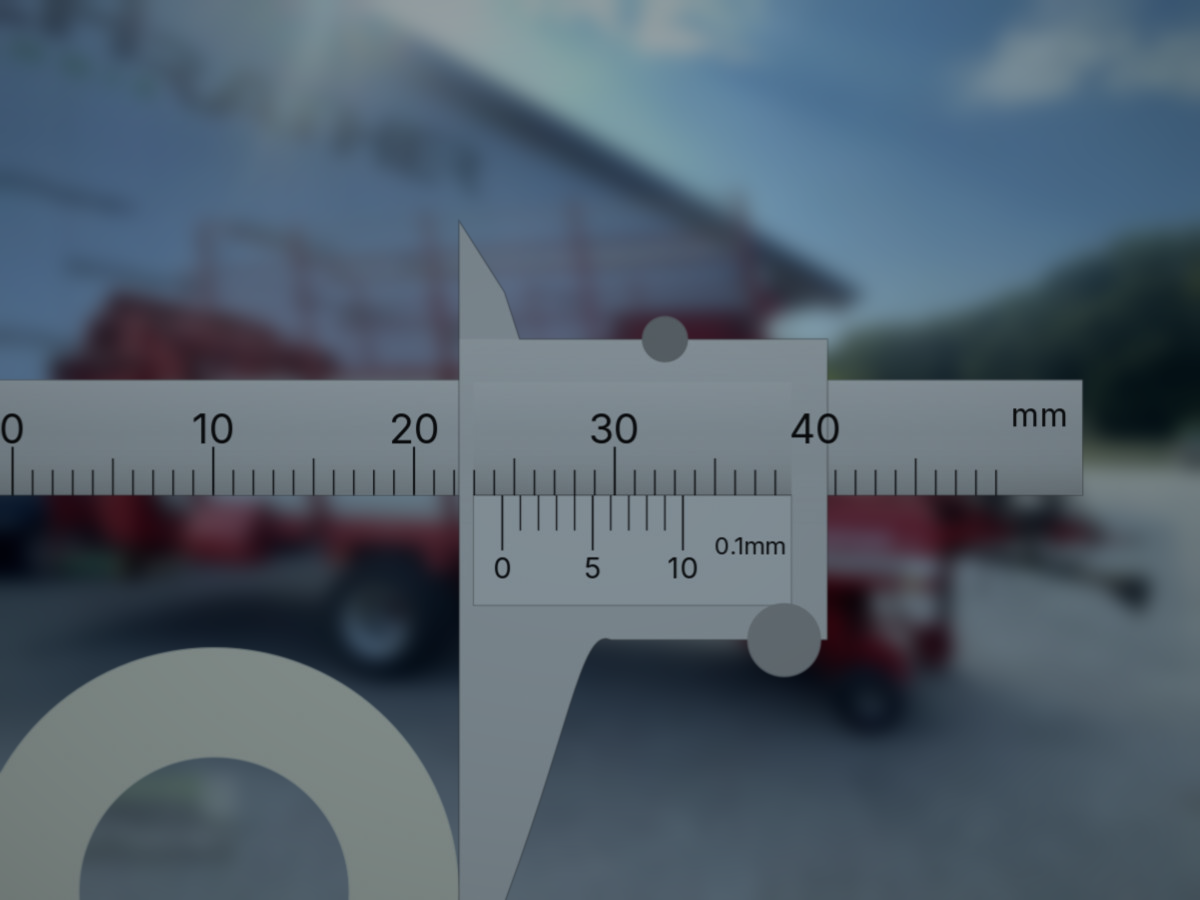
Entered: 24.4 mm
